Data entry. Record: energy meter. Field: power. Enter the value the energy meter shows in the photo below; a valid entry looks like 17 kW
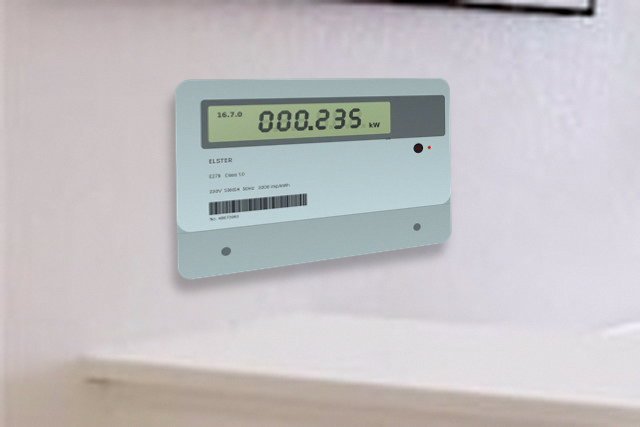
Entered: 0.235 kW
